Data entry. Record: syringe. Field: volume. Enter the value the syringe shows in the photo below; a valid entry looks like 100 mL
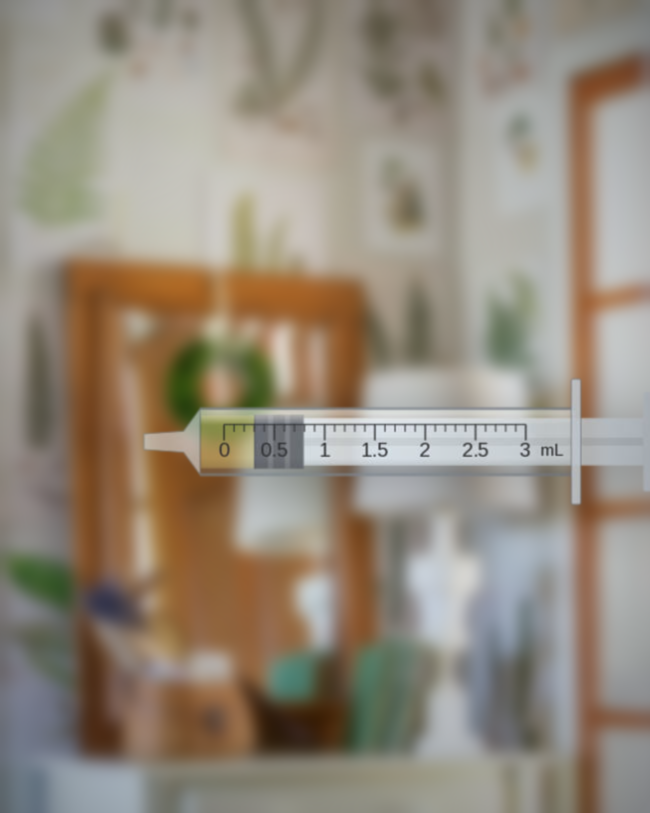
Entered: 0.3 mL
